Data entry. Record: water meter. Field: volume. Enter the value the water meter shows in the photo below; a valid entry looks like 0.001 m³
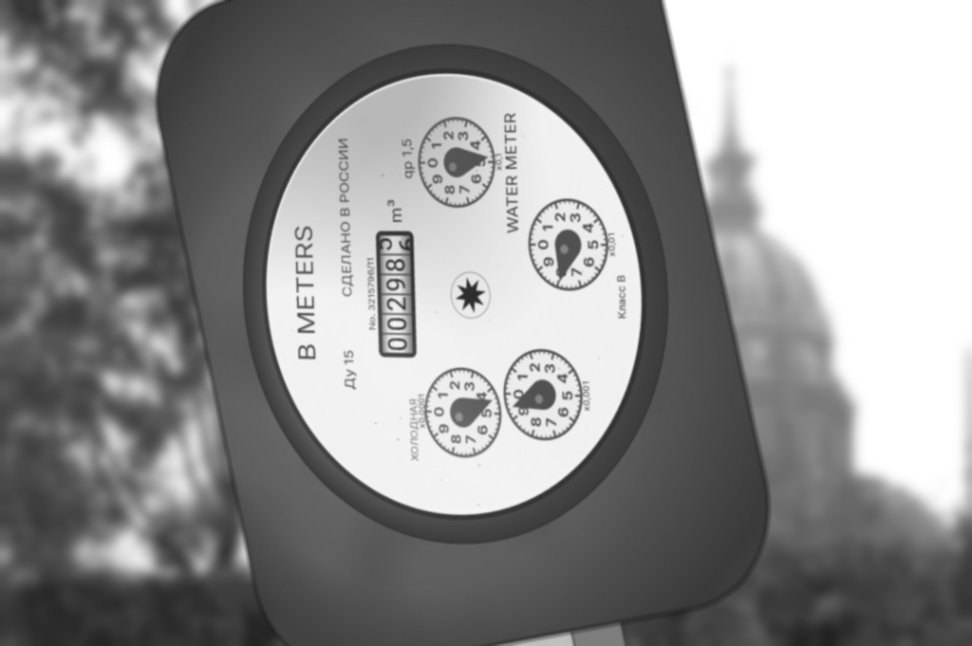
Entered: 2985.4794 m³
